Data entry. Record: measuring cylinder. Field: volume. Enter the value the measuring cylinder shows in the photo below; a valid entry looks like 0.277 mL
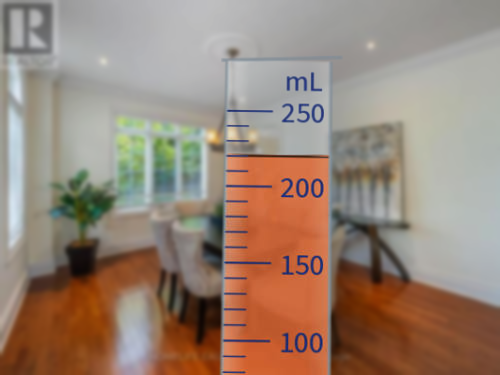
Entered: 220 mL
